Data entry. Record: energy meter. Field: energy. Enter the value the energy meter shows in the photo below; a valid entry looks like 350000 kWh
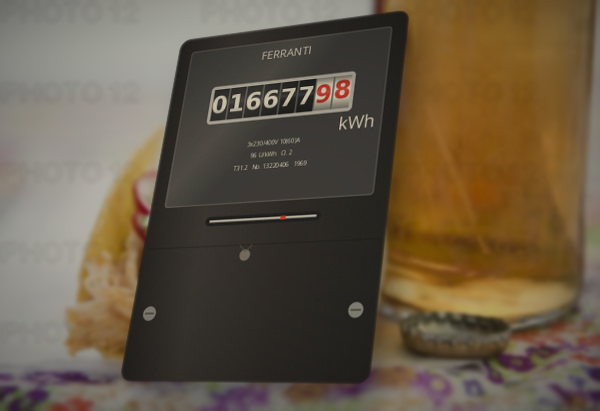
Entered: 16677.98 kWh
